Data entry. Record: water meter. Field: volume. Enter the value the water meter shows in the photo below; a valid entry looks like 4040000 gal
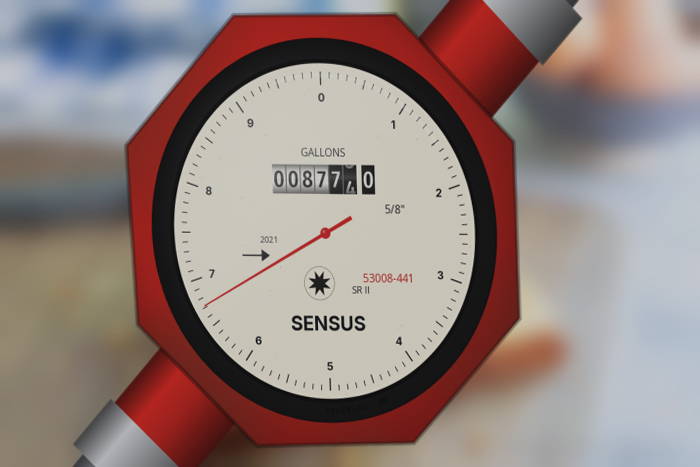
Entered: 87736.7 gal
